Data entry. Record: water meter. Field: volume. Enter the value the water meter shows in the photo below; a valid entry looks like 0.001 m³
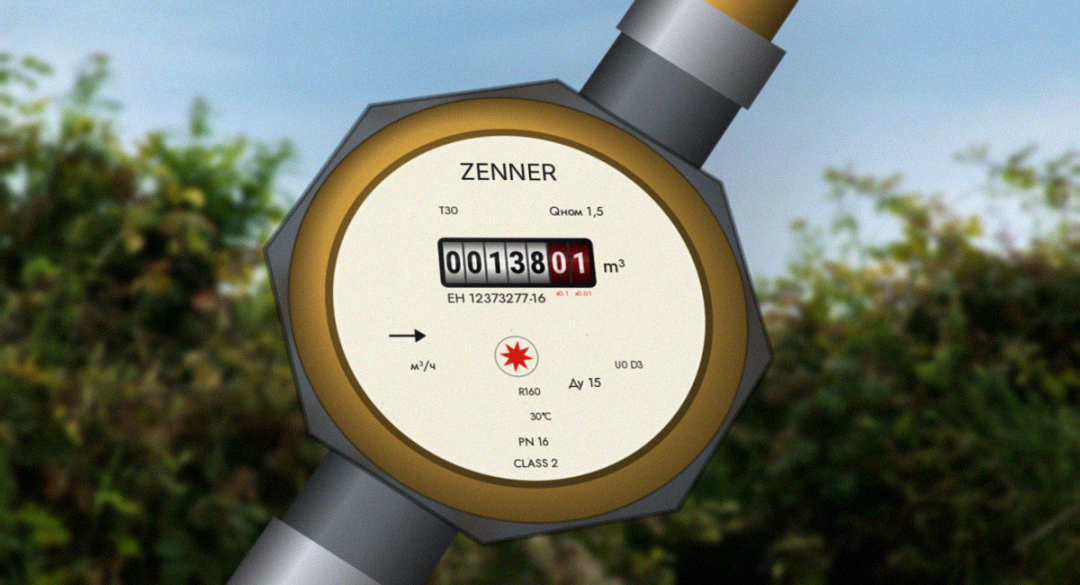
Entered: 138.01 m³
